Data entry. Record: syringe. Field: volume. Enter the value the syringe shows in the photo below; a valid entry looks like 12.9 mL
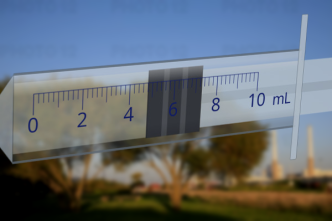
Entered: 4.8 mL
